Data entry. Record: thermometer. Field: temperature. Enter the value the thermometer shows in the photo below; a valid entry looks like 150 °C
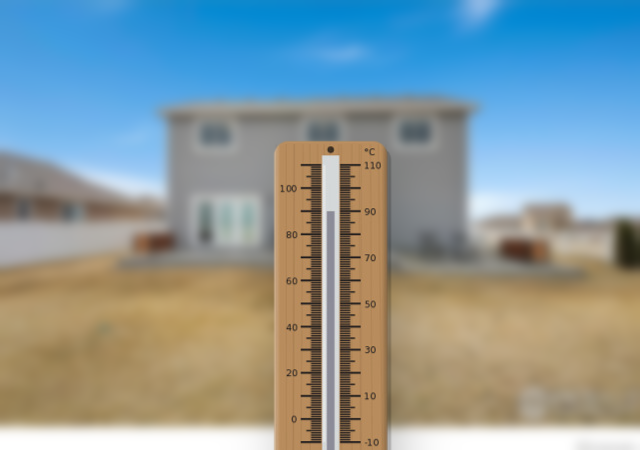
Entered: 90 °C
